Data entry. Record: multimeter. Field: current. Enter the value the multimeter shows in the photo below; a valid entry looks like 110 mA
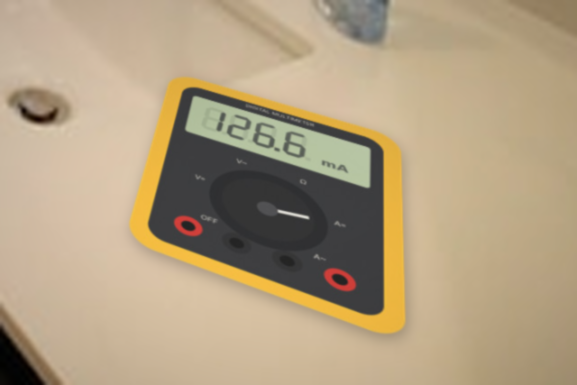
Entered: 126.6 mA
